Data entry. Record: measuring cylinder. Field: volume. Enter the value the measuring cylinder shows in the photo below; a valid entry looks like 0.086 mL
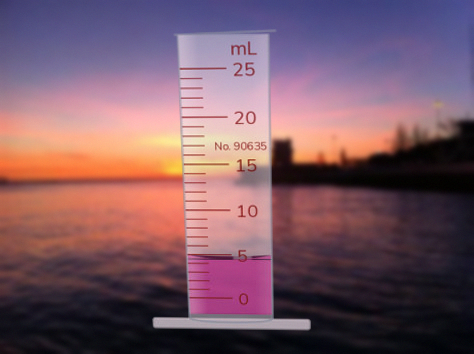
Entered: 4.5 mL
